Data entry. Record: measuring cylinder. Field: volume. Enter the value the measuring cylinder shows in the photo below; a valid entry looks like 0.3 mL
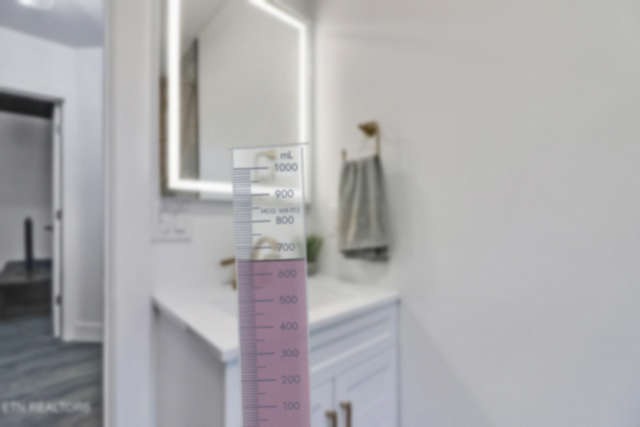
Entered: 650 mL
